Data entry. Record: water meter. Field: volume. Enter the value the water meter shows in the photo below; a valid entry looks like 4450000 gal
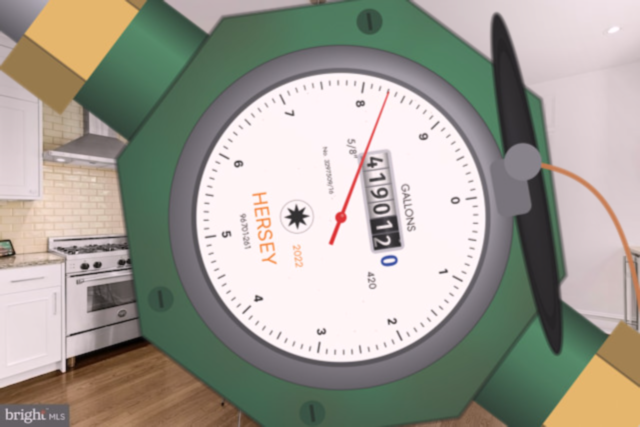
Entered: 4190118.3 gal
